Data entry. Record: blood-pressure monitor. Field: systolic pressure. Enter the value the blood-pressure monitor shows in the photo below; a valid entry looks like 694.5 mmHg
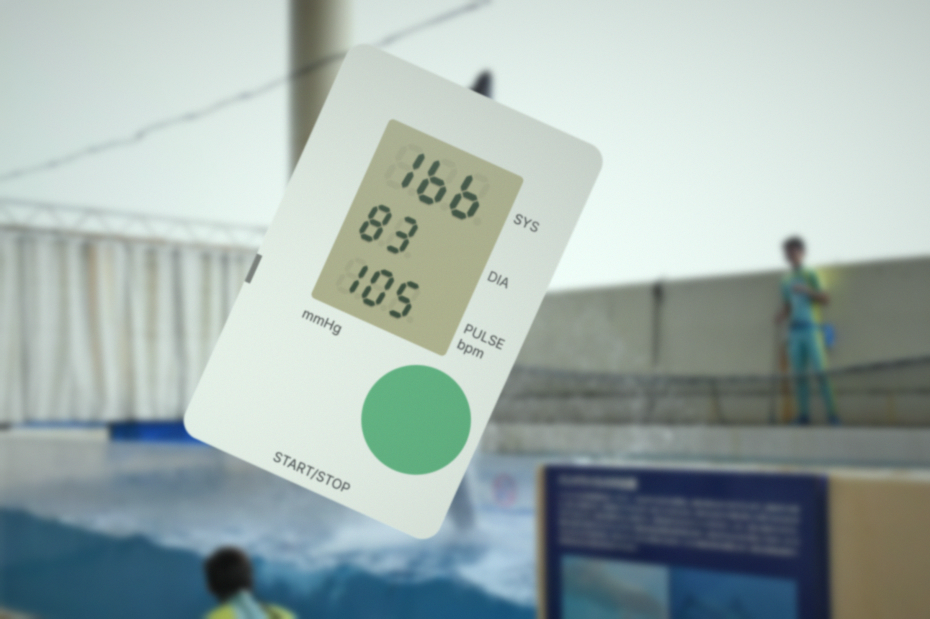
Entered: 166 mmHg
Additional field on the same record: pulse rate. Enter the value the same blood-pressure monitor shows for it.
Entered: 105 bpm
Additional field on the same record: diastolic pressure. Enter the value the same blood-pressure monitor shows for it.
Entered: 83 mmHg
